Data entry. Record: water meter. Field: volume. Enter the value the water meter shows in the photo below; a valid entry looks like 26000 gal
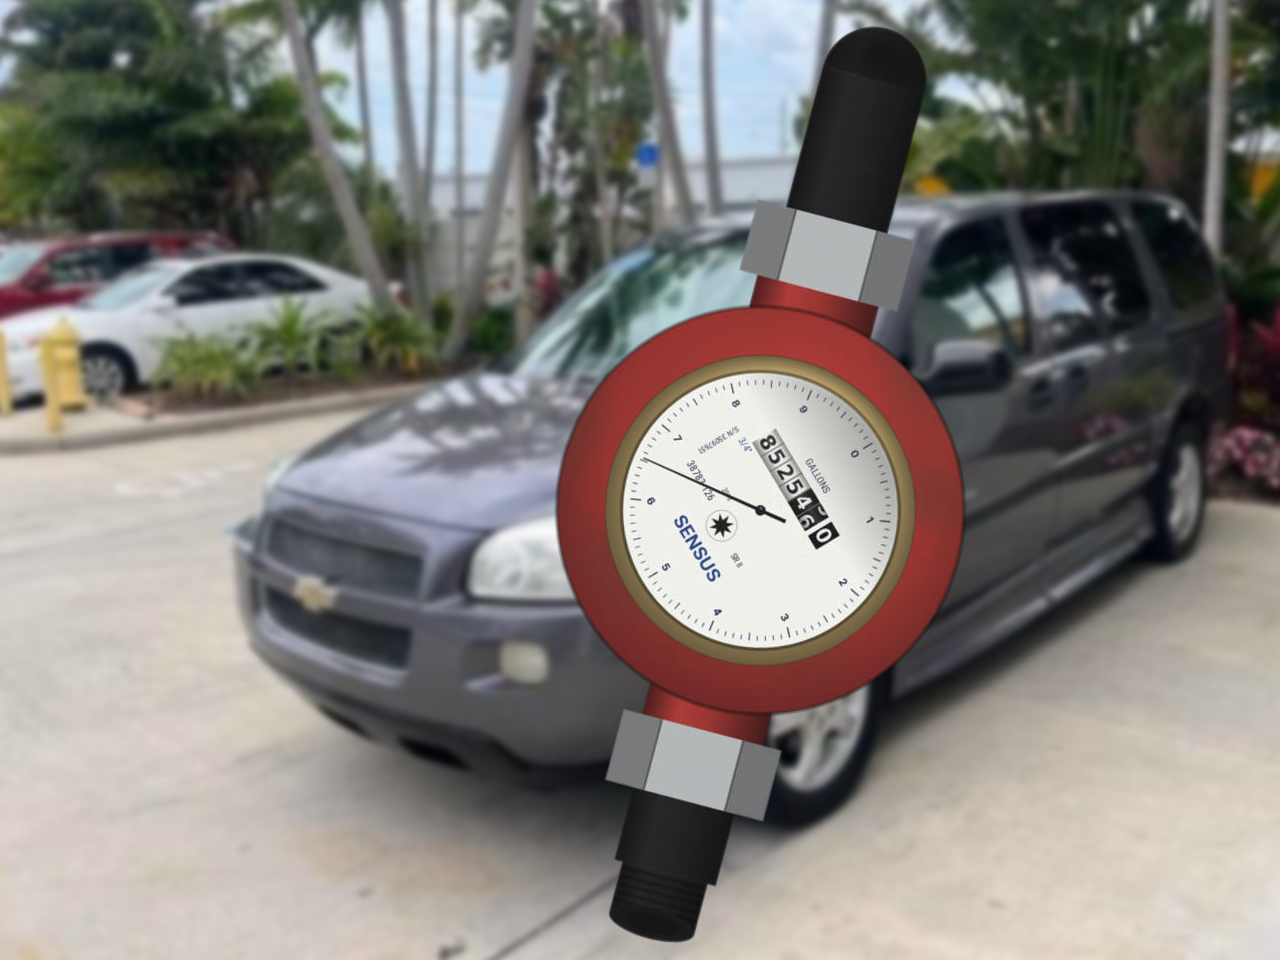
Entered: 8525456.5 gal
